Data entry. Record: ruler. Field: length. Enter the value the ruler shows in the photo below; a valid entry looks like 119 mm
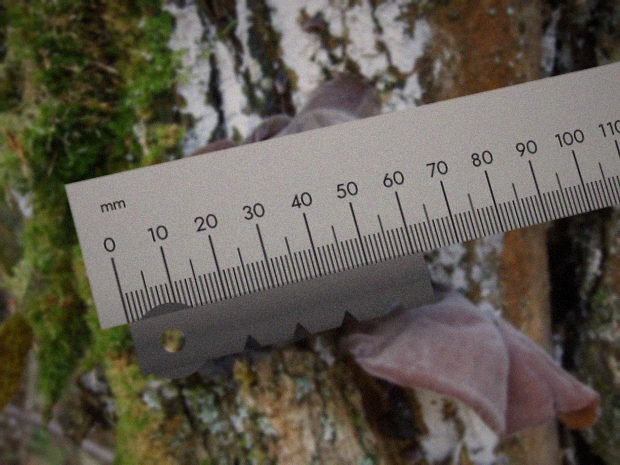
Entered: 62 mm
